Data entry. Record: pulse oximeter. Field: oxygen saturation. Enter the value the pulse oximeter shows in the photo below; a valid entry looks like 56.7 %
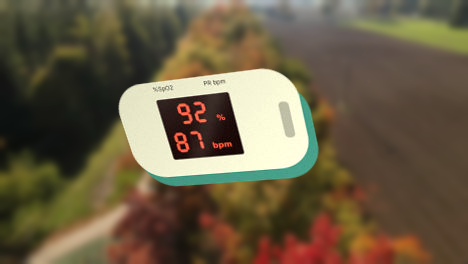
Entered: 92 %
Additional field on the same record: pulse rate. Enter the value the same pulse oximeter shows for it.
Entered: 87 bpm
